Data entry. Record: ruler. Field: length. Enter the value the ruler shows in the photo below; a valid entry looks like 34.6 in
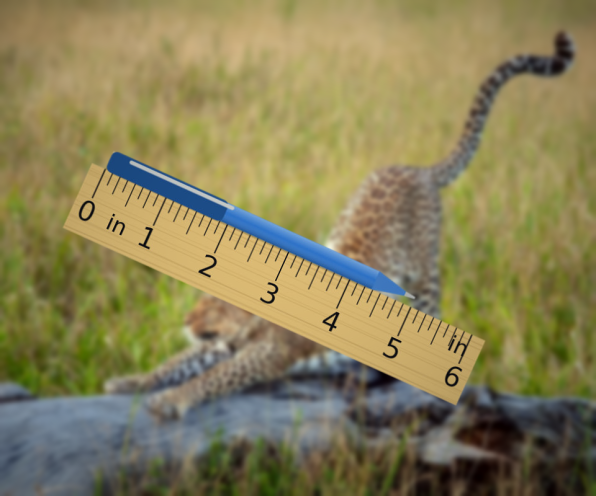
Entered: 5 in
